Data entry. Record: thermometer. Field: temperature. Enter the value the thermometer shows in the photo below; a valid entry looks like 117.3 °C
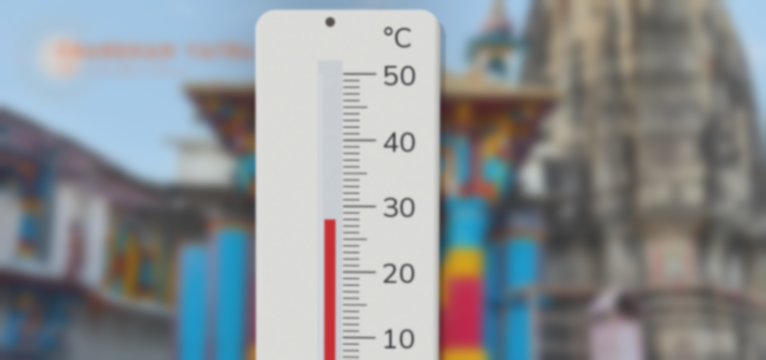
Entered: 28 °C
